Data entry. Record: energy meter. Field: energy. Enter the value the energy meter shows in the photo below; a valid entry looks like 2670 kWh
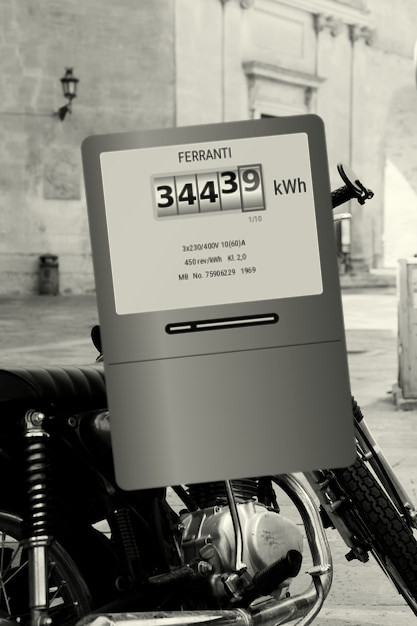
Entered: 3443.9 kWh
